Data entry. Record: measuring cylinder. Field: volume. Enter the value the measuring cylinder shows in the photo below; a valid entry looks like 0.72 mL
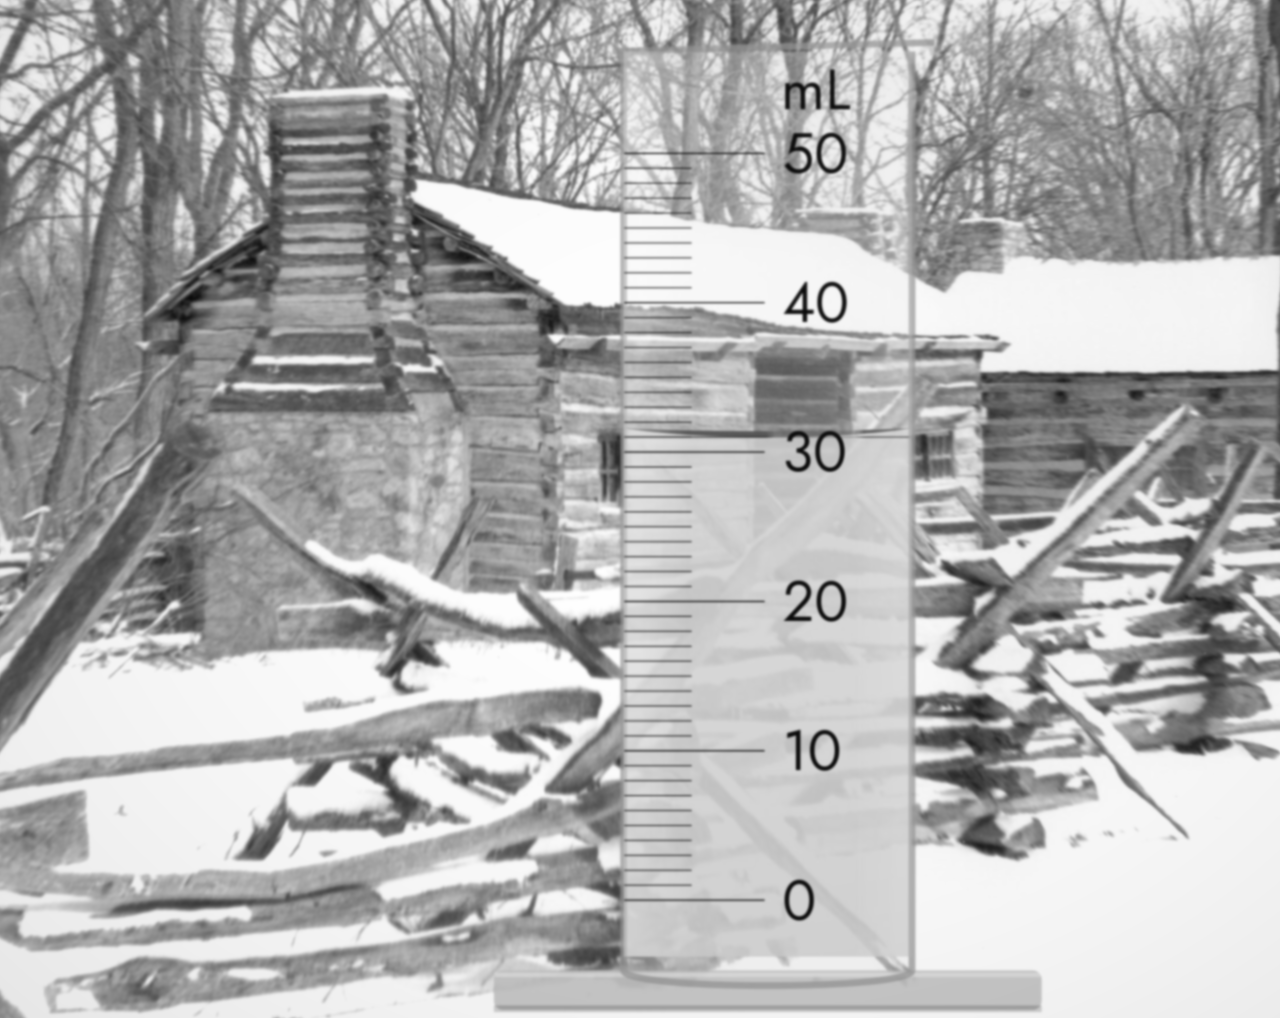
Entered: 31 mL
